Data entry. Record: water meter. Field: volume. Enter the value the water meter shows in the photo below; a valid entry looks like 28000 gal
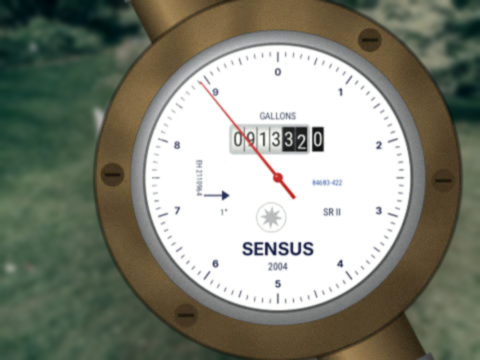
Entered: 913318.9 gal
